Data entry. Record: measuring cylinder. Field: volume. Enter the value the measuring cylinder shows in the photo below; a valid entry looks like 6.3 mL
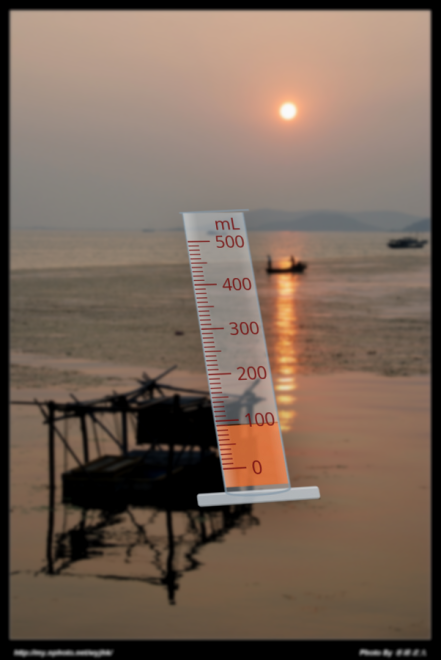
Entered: 90 mL
